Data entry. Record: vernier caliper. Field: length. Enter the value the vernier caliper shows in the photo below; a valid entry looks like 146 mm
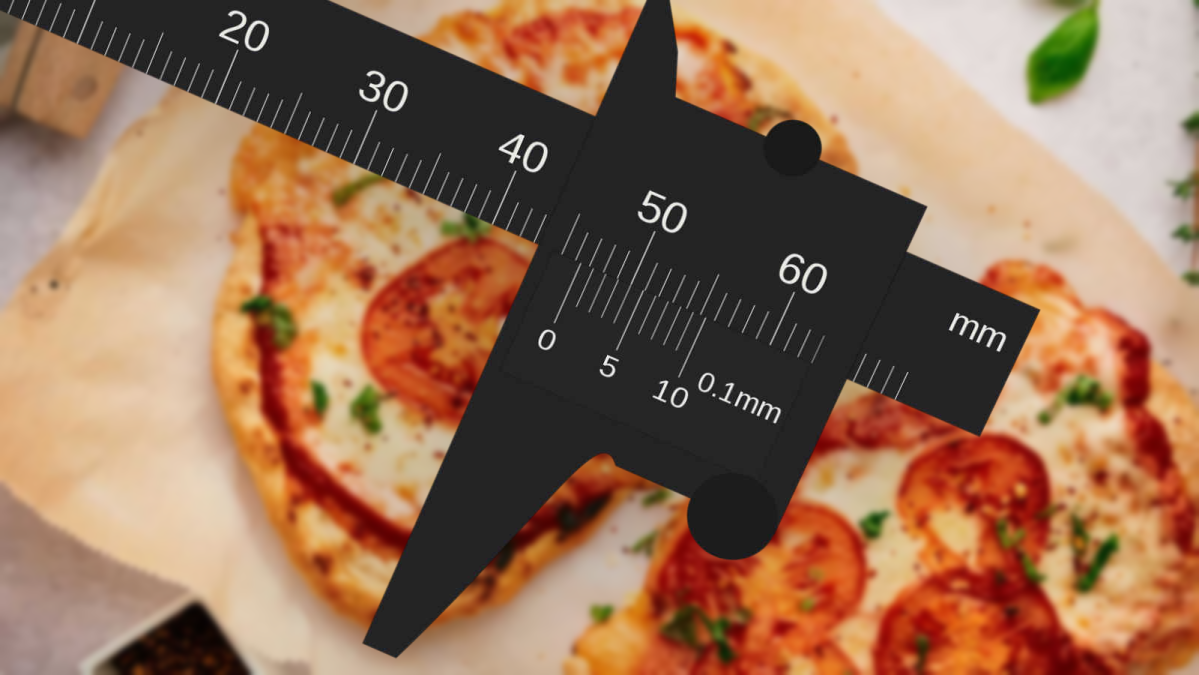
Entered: 46.4 mm
